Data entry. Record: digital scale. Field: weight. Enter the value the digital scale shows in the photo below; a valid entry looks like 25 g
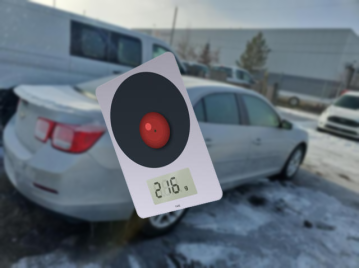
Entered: 216 g
